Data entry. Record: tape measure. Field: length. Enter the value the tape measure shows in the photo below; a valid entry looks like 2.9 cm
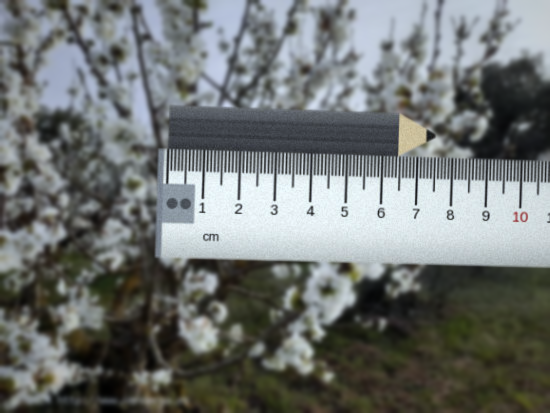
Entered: 7.5 cm
